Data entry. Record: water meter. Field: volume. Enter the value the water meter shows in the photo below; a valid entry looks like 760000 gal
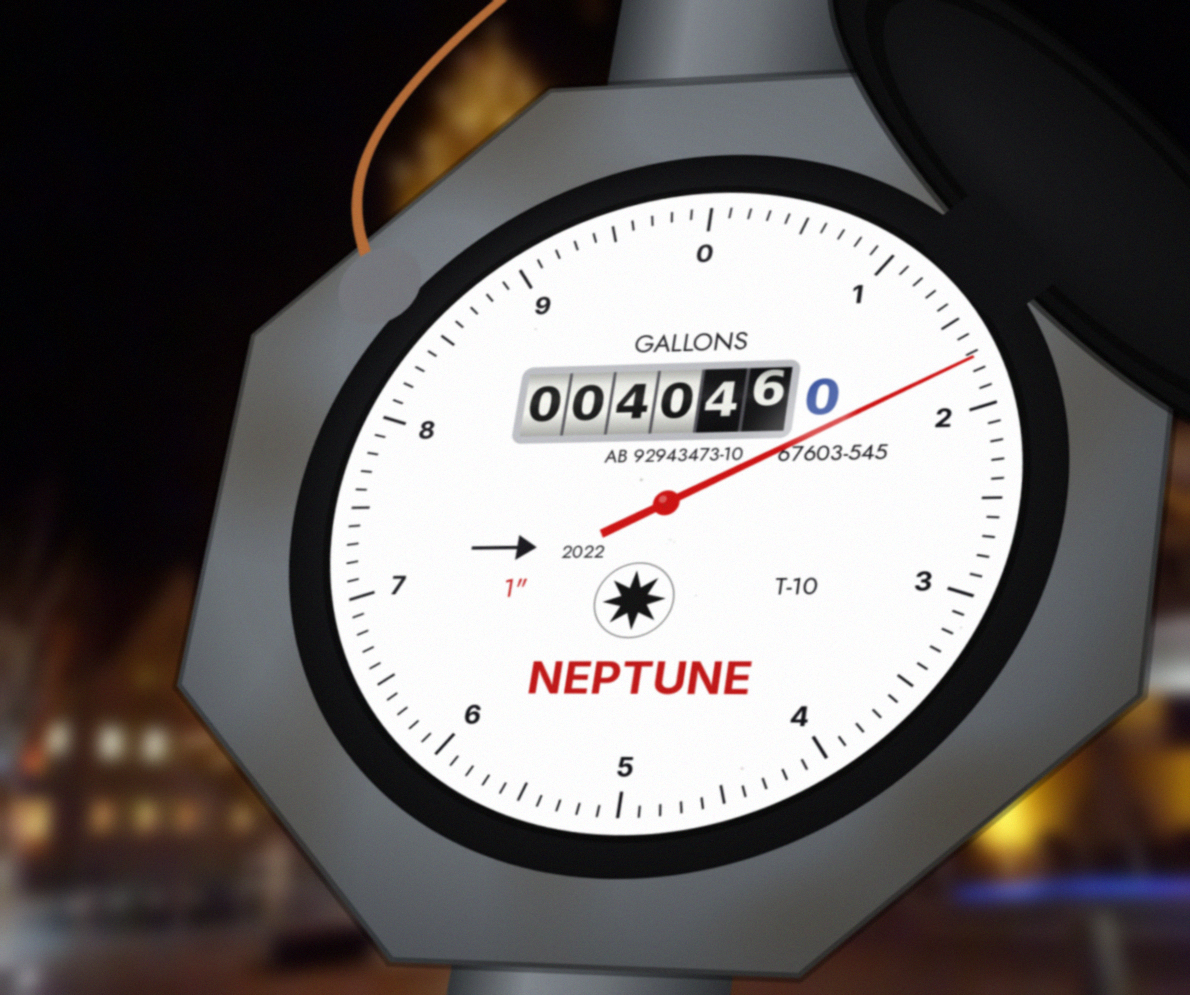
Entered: 40461.7 gal
